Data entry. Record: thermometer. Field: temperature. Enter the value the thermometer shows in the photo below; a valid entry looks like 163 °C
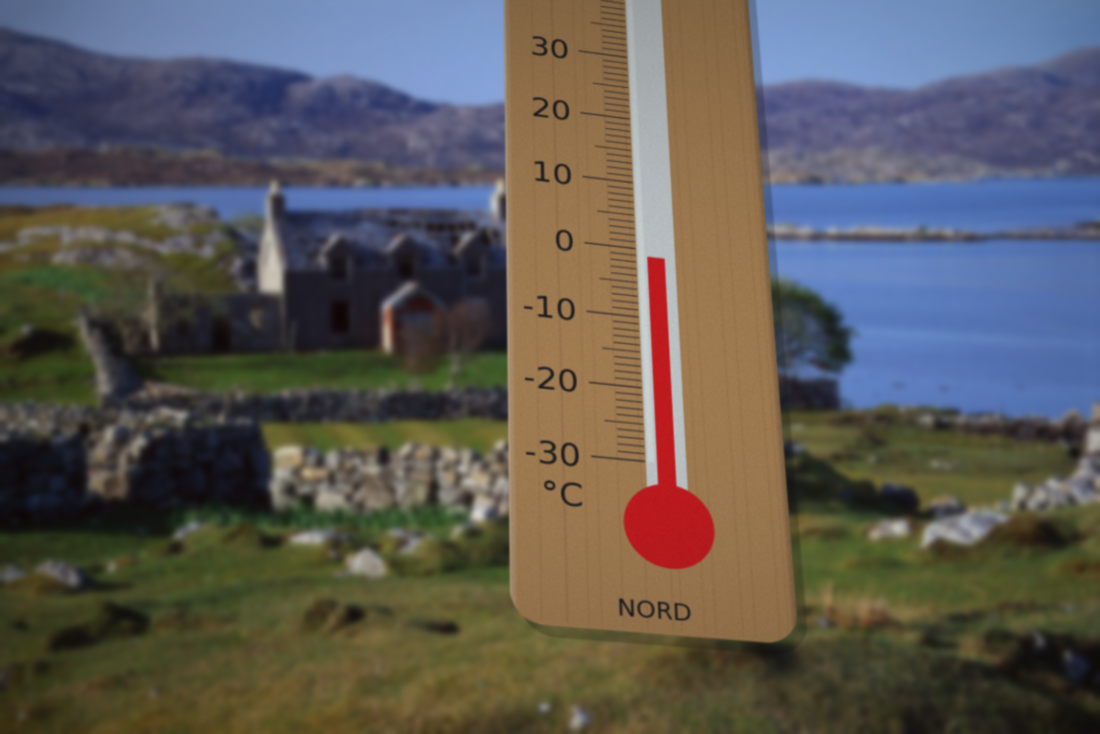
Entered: -1 °C
